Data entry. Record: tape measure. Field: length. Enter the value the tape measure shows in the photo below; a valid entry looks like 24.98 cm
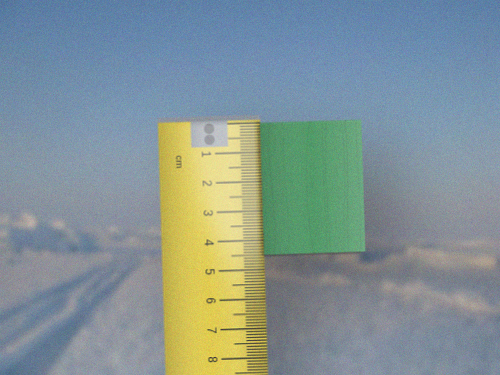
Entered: 4.5 cm
